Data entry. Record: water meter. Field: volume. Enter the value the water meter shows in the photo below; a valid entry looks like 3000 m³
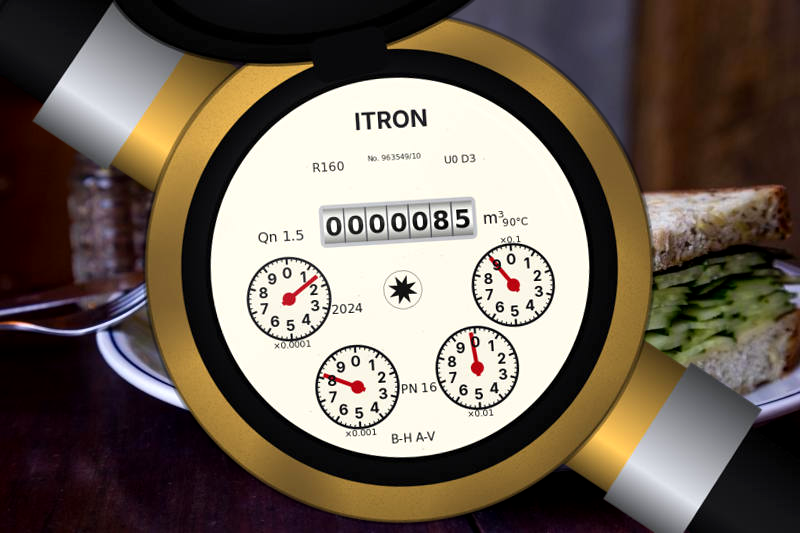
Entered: 85.8981 m³
